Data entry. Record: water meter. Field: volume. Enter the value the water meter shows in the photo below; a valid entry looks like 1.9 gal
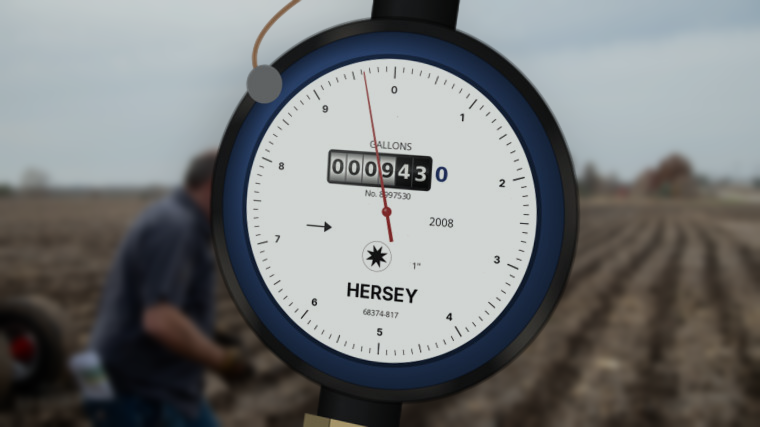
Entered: 9429.6 gal
